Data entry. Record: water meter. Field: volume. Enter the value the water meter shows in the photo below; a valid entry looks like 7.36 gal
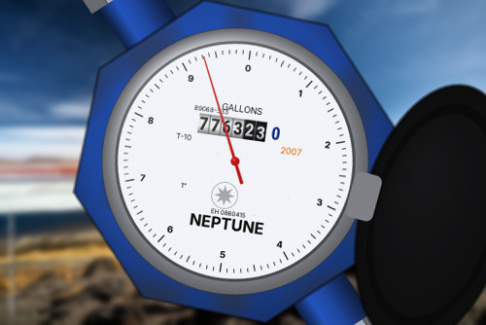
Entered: 7763229.3 gal
